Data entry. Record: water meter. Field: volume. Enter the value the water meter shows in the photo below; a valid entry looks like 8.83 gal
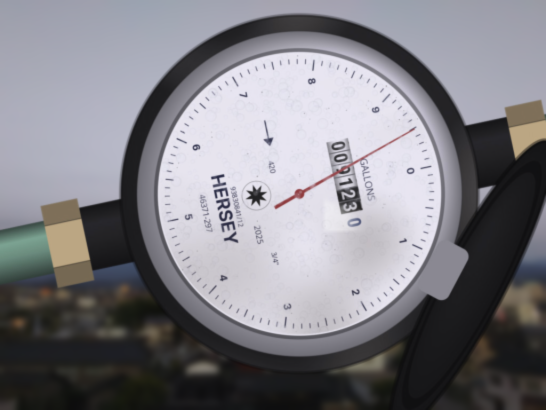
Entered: 91229.5 gal
